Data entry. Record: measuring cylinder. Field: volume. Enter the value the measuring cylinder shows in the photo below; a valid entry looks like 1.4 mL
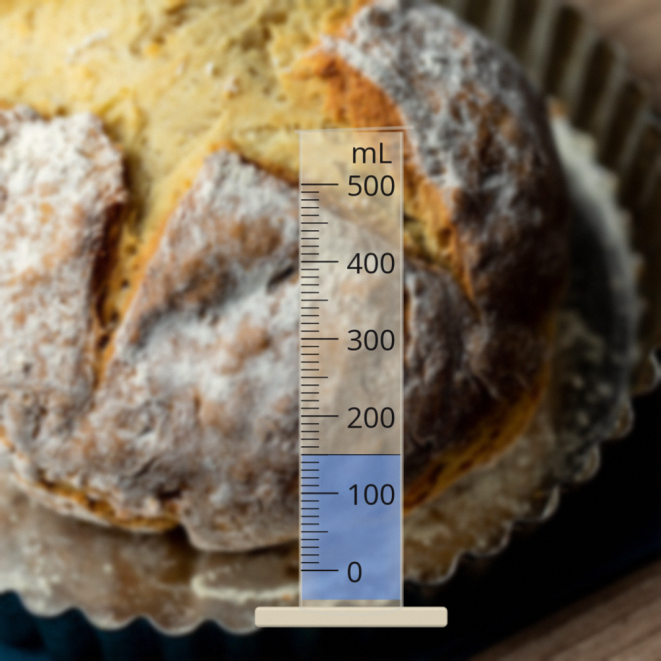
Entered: 150 mL
